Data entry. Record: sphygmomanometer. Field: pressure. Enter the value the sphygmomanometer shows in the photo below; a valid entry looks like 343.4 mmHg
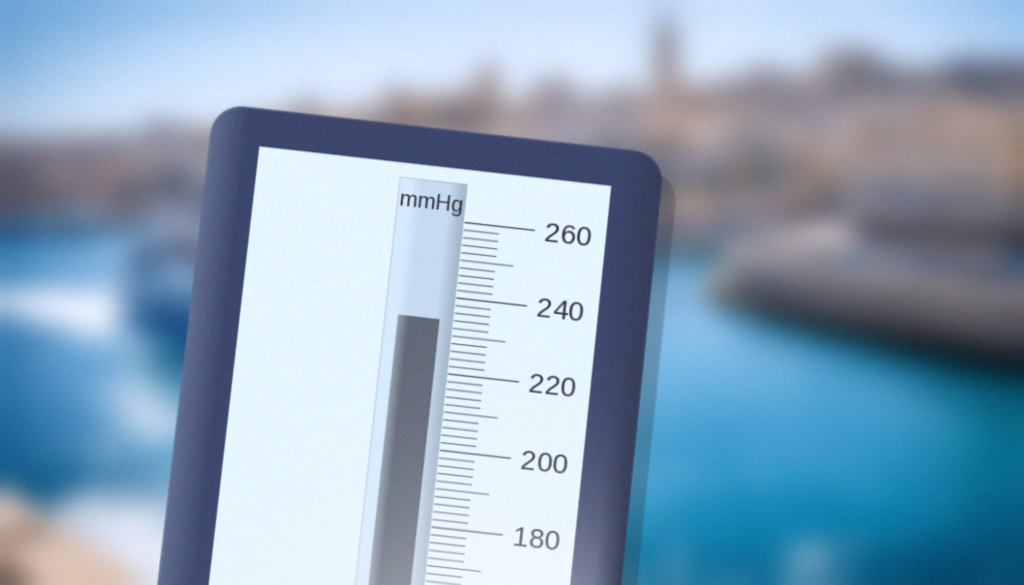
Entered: 234 mmHg
